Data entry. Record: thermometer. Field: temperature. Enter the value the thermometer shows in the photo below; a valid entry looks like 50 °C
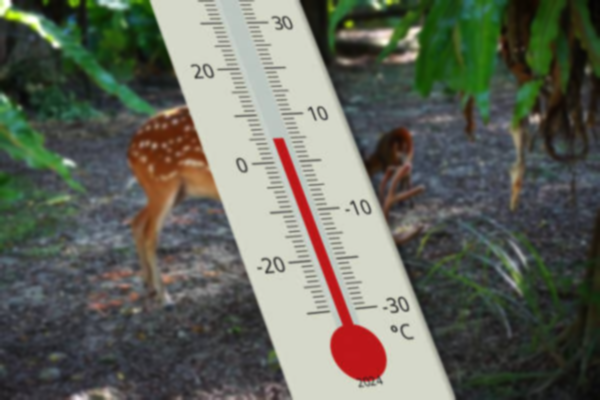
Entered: 5 °C
